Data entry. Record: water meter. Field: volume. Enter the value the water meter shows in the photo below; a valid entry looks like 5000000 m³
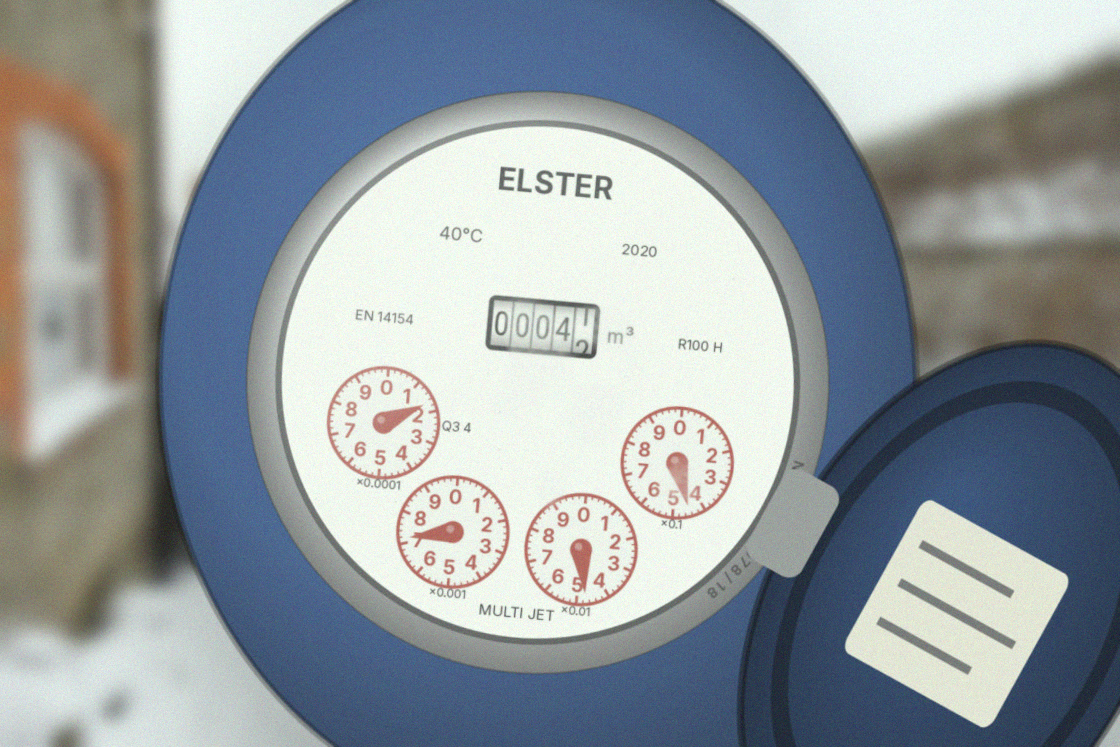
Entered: 41.4471 m³
